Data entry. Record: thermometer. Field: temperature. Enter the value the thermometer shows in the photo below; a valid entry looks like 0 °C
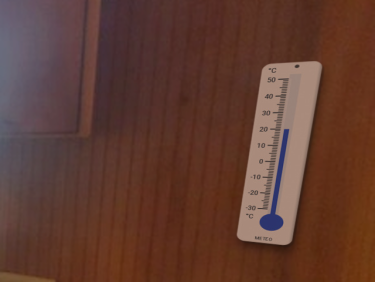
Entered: 20 °C
